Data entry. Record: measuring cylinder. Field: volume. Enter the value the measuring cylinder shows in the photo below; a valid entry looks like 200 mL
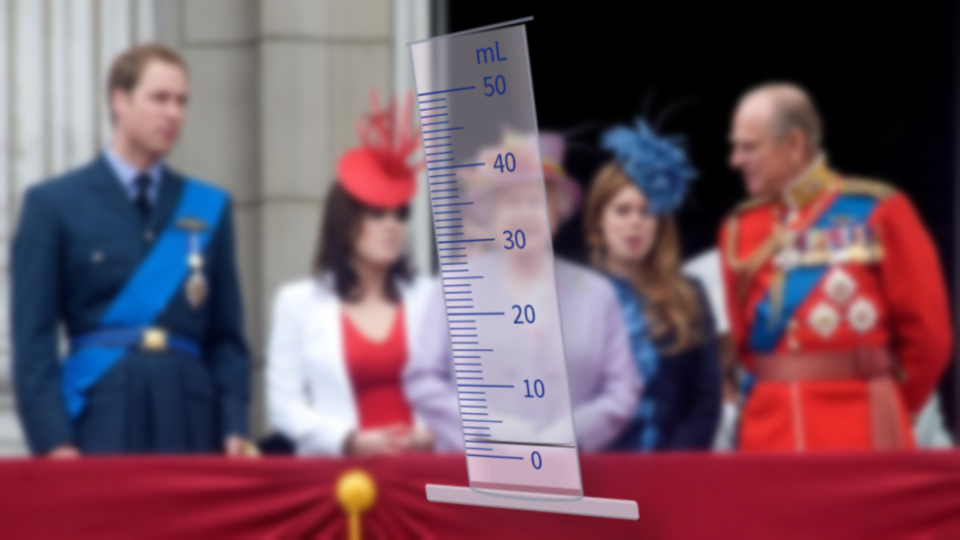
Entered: 2 mL
